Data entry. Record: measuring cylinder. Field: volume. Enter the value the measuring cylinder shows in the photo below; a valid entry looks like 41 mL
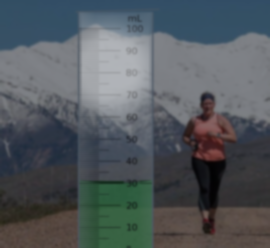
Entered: 30 mL
